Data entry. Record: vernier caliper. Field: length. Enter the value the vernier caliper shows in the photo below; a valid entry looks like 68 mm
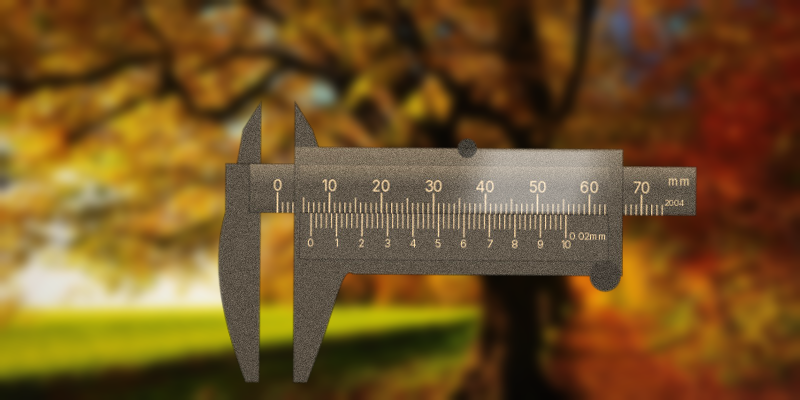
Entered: 6.5 mm
